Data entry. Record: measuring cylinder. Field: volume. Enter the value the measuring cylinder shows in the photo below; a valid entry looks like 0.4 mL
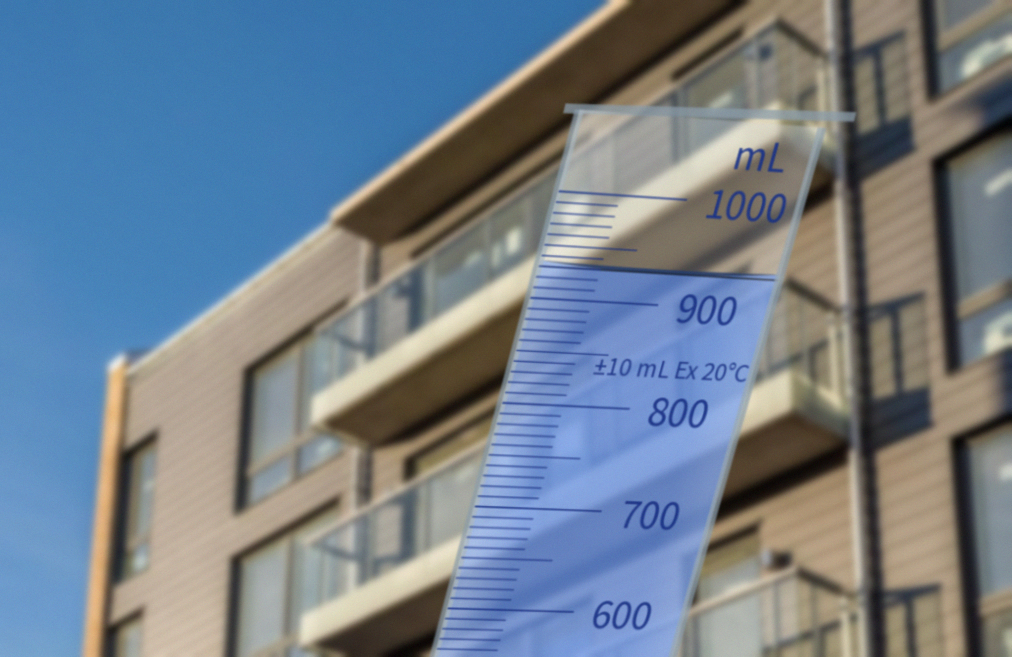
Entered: 930 mL
